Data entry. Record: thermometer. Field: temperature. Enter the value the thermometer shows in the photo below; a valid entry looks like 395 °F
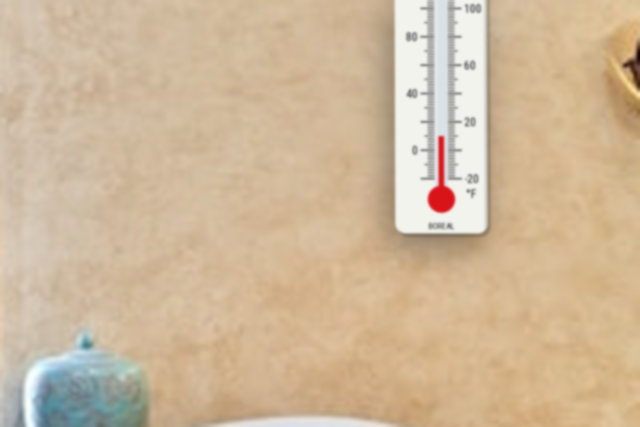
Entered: 10 °F
